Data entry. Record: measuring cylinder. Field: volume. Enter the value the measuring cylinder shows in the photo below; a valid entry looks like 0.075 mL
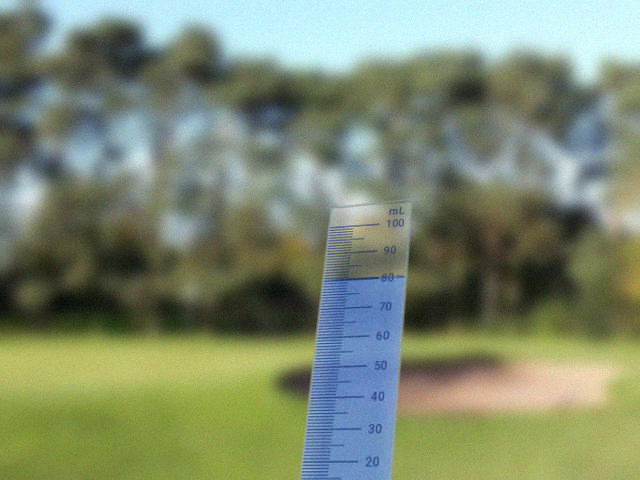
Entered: 80 mL
